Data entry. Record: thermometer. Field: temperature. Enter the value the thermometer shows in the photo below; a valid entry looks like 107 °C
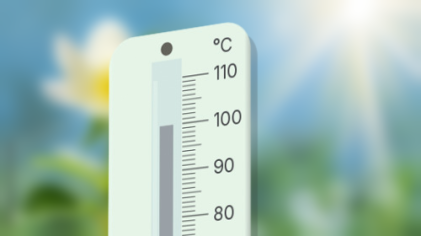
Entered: 100 °C
